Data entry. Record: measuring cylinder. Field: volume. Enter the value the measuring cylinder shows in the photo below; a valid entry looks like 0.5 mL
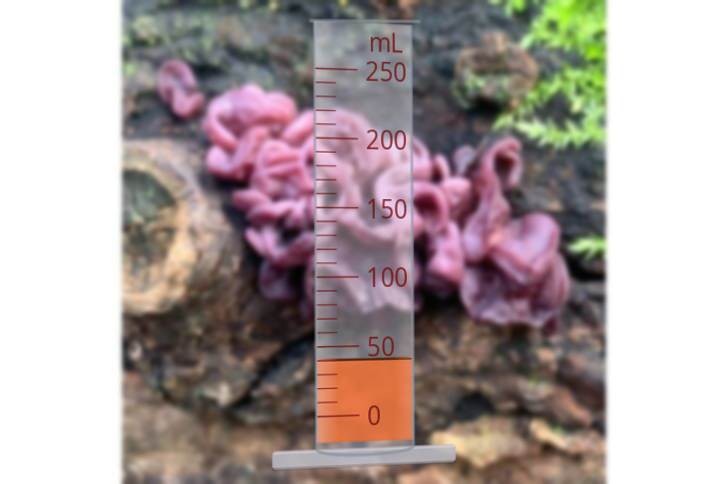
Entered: 40 mL
